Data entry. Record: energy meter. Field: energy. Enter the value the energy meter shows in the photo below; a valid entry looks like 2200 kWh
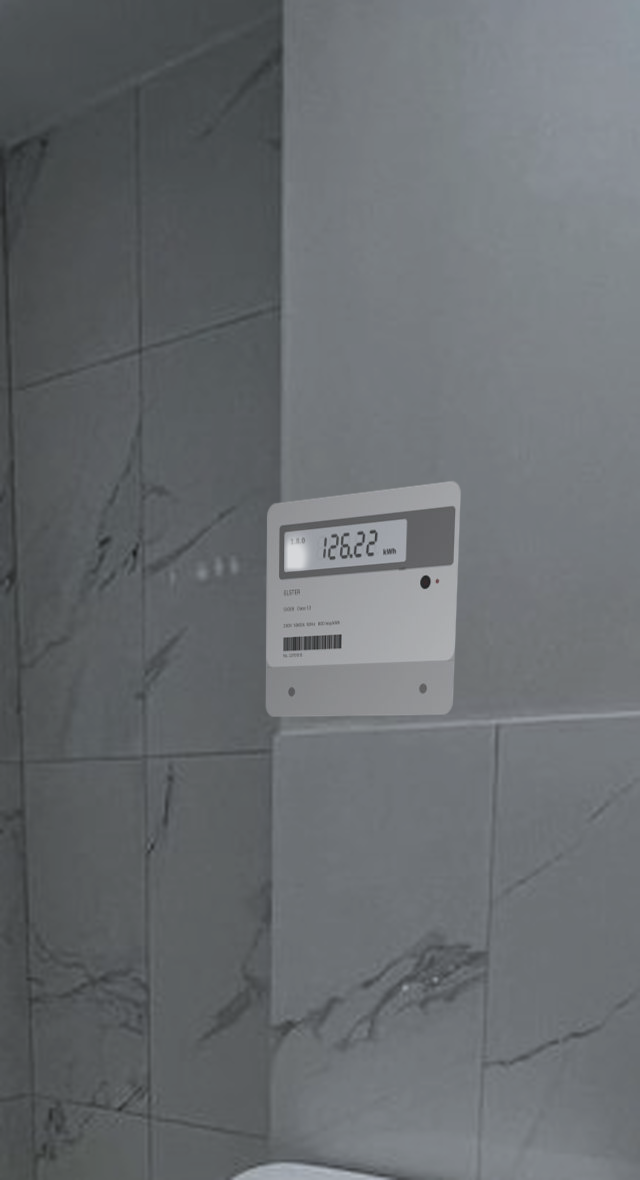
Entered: 126.22 kWh
